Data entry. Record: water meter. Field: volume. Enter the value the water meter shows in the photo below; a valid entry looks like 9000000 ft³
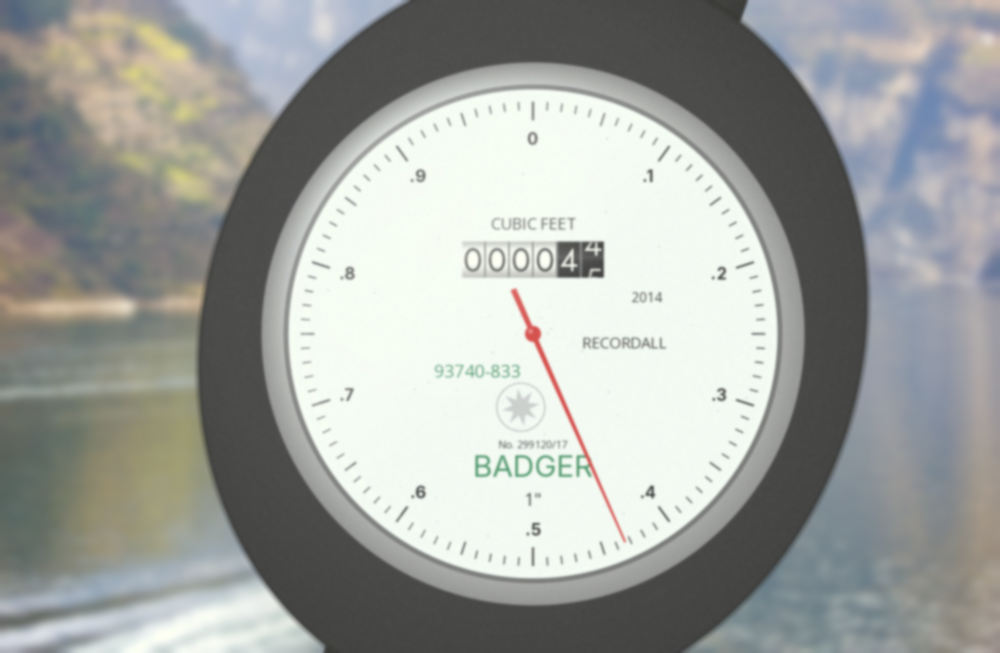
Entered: 44.43 ft³
